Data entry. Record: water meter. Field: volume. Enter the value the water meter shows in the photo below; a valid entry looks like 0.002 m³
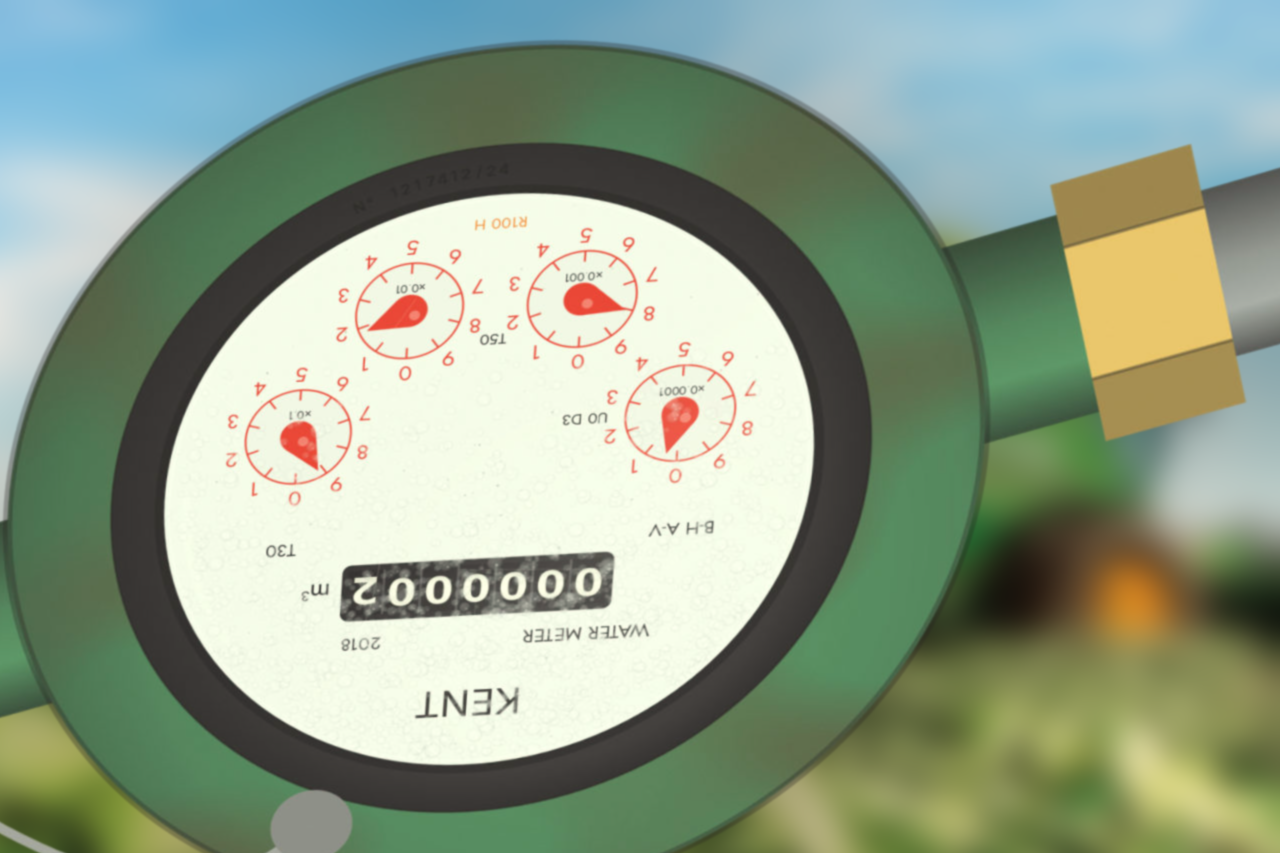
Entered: 1.9180 m³
